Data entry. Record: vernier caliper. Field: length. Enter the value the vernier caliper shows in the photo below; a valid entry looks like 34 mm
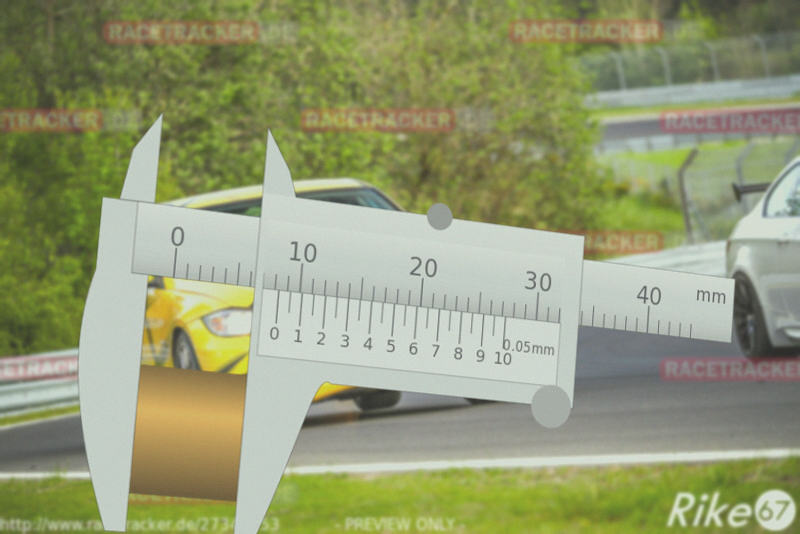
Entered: 8.3 mm
